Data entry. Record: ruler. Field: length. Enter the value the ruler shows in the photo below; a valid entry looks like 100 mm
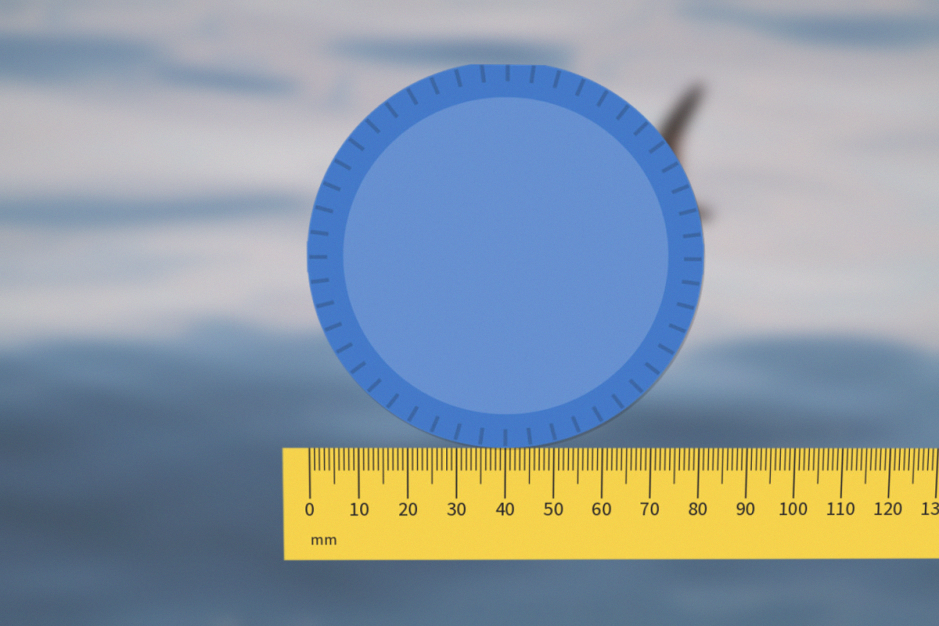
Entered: 80 mm
